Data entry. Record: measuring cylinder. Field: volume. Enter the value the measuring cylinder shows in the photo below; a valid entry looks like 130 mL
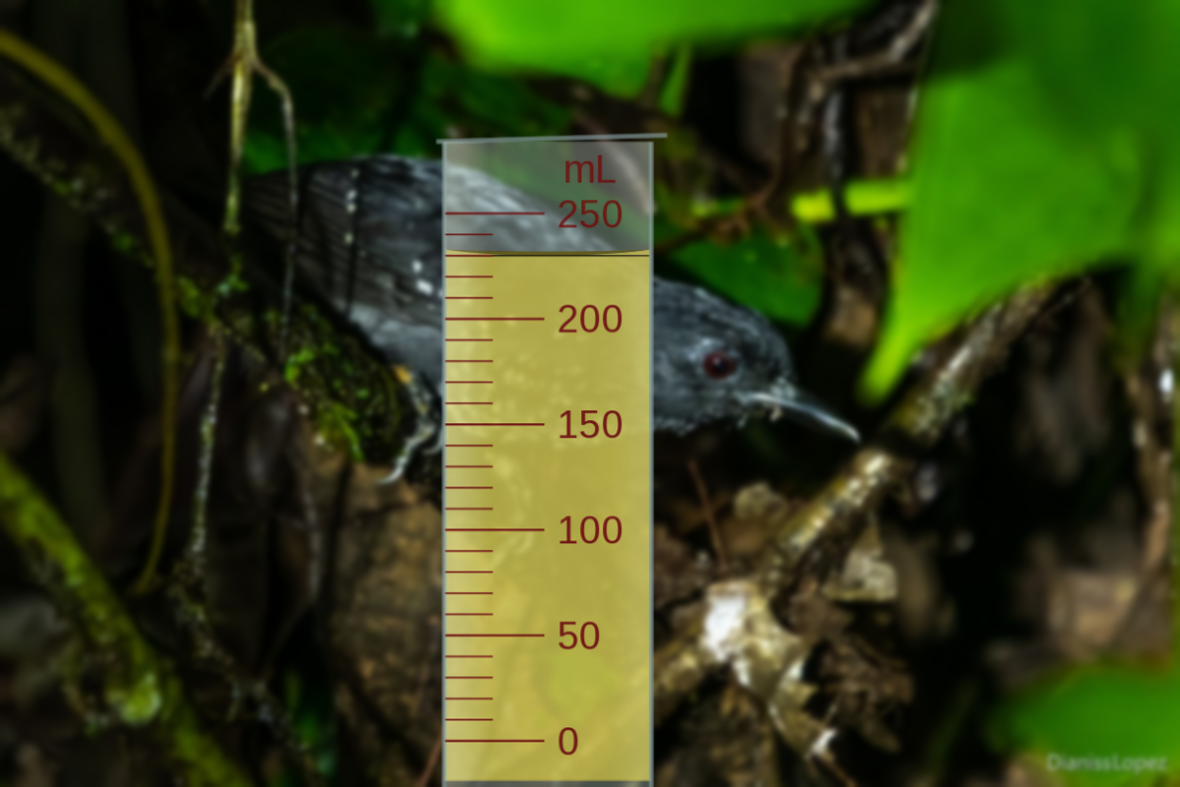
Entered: 230 mL
